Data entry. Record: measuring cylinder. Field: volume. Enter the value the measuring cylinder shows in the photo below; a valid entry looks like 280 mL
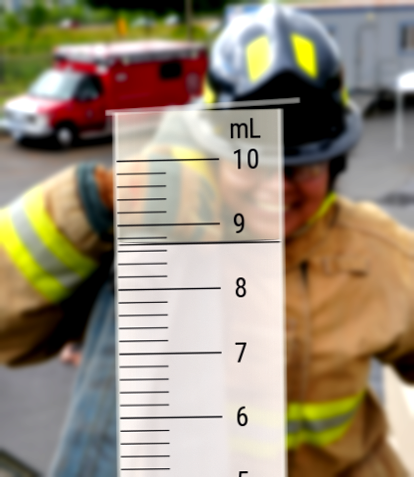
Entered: 8.7 mL
